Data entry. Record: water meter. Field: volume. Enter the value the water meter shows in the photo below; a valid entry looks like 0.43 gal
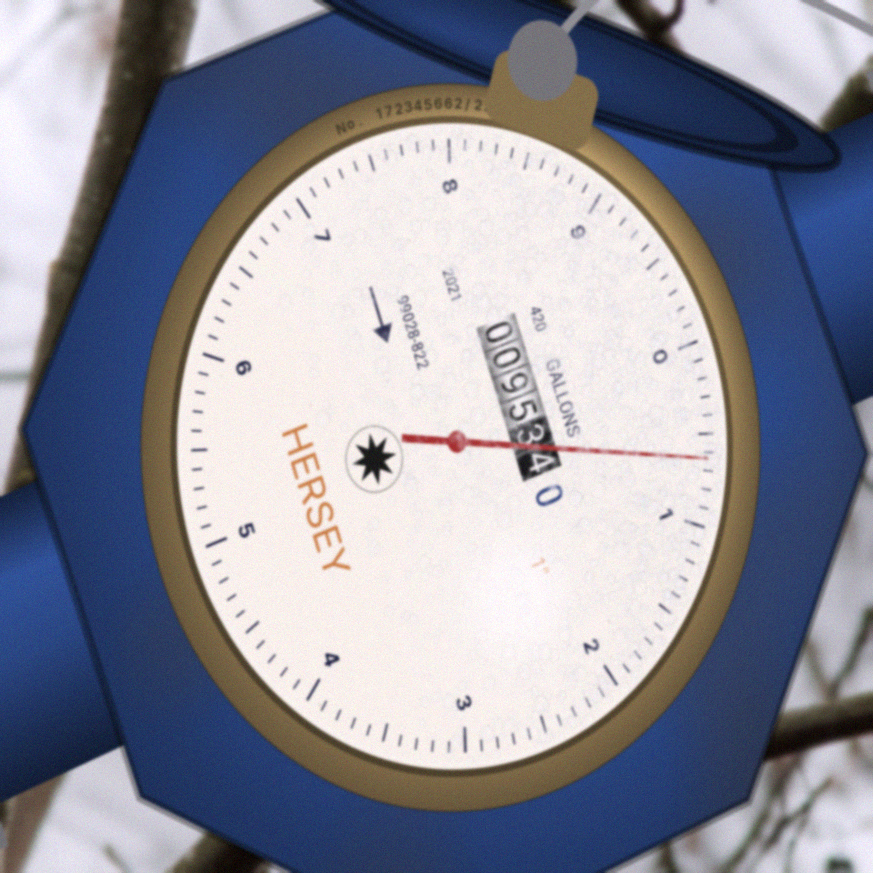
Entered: 95340.6 gal
